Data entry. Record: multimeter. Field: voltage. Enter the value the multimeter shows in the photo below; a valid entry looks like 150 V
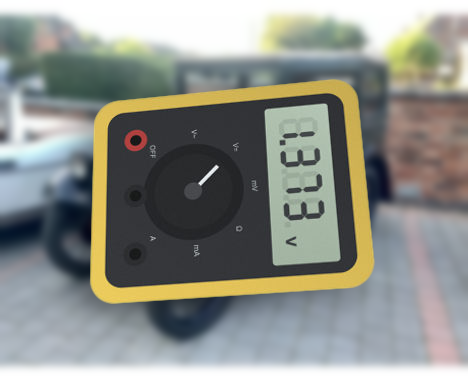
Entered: 1.373 V
